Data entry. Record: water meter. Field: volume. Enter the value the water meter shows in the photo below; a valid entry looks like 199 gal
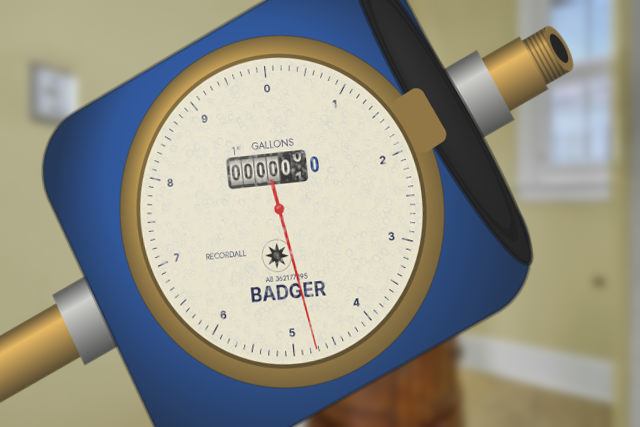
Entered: 4.7 gal
